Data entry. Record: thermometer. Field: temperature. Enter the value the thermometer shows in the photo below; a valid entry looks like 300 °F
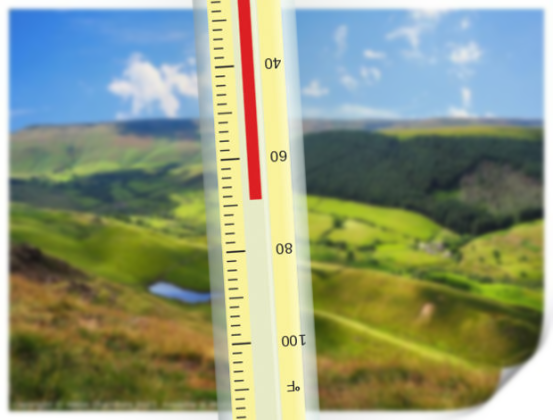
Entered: 69 °F
